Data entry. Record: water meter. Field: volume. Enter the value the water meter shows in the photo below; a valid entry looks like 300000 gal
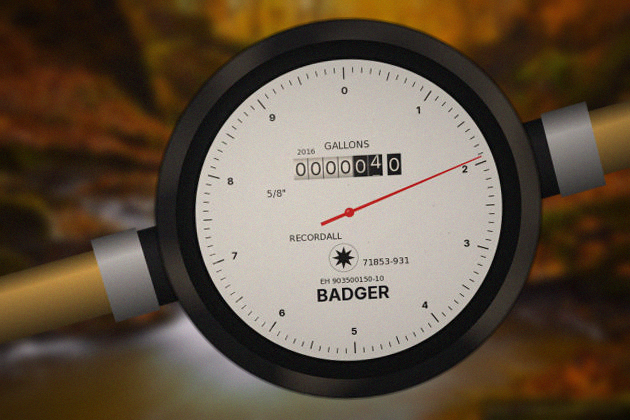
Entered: 41.9 gal
